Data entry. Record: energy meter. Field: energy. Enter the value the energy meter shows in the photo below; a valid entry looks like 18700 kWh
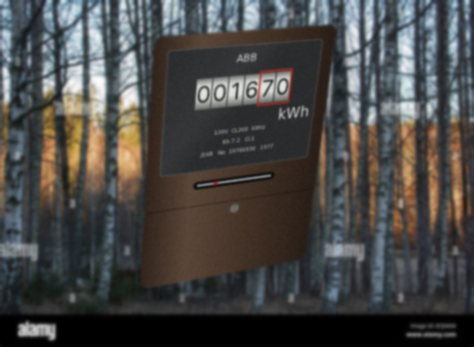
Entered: 16.70 kWh
